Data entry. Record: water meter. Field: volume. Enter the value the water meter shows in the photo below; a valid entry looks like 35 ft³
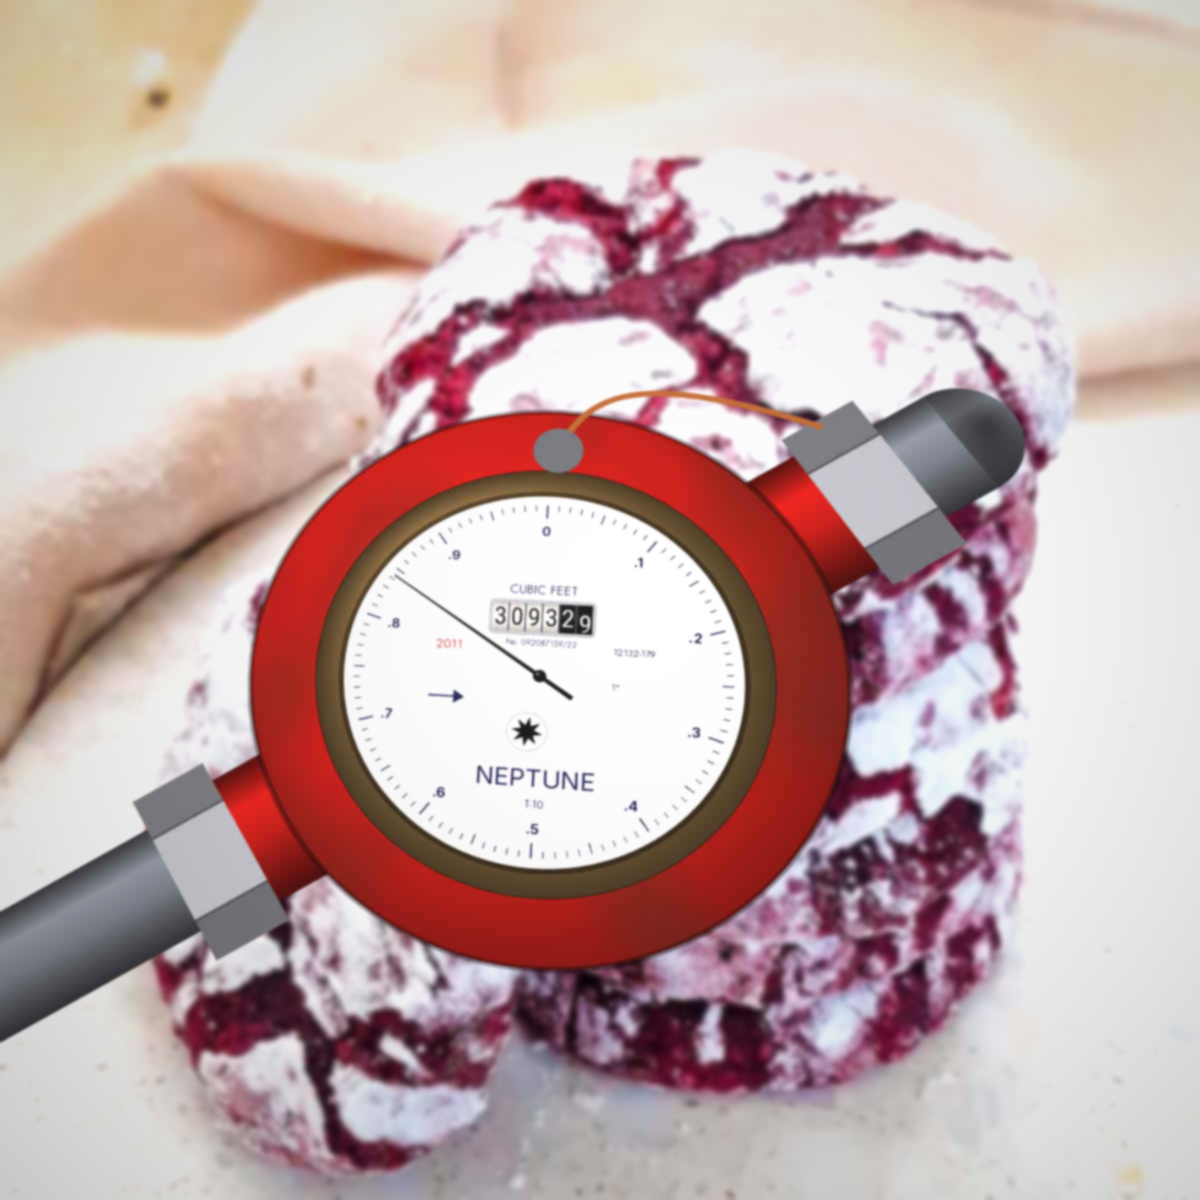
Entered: 309328.84 ft³
